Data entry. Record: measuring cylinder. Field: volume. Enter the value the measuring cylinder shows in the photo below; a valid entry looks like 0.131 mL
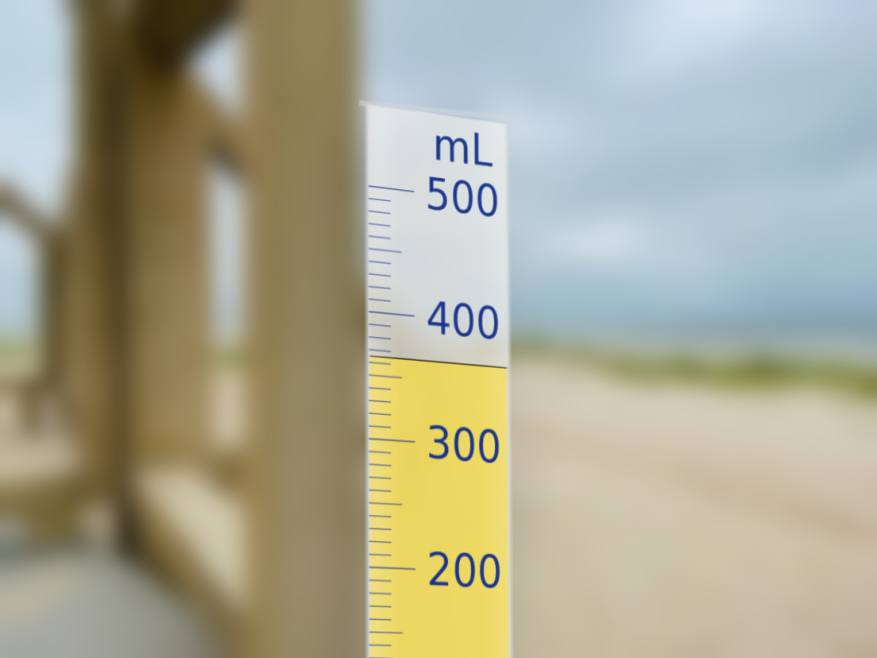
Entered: 365 mL
